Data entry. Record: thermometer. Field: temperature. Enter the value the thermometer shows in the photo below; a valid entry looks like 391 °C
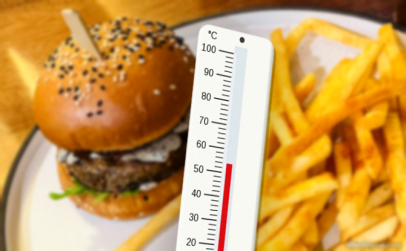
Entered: 54 °C
